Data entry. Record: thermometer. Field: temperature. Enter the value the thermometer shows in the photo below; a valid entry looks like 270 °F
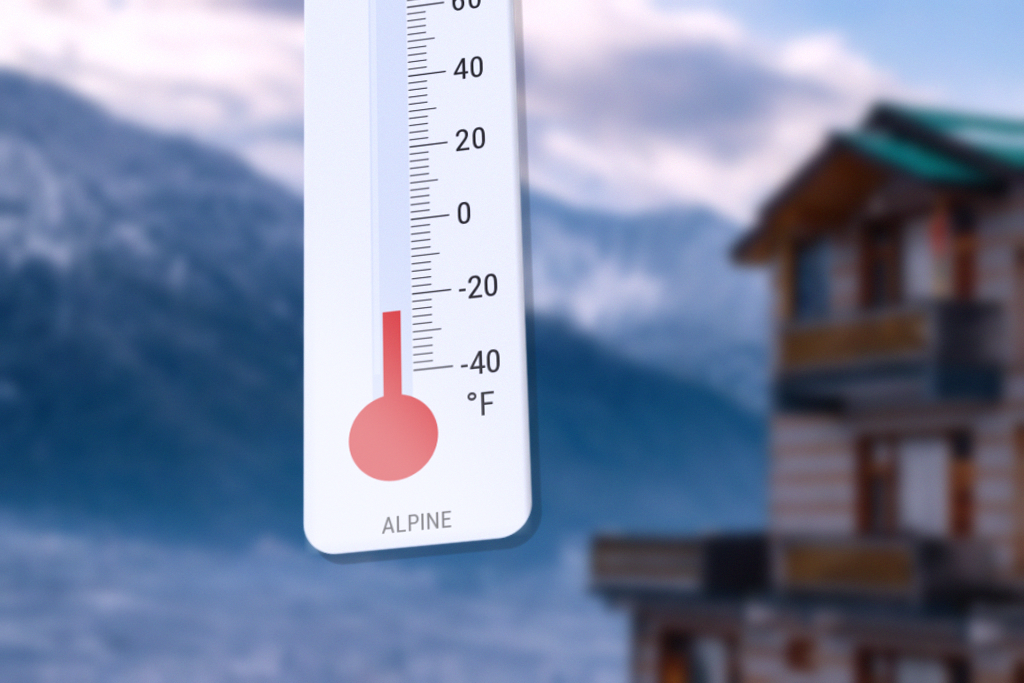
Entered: -24 °F
